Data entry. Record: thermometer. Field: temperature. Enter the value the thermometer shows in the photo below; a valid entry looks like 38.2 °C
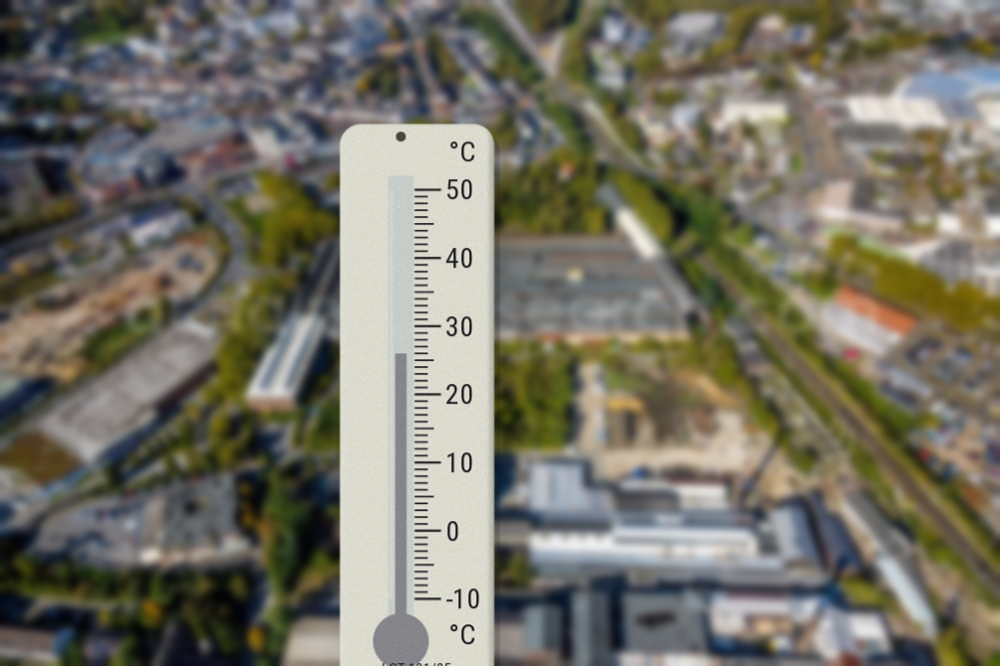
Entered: 26 °C
